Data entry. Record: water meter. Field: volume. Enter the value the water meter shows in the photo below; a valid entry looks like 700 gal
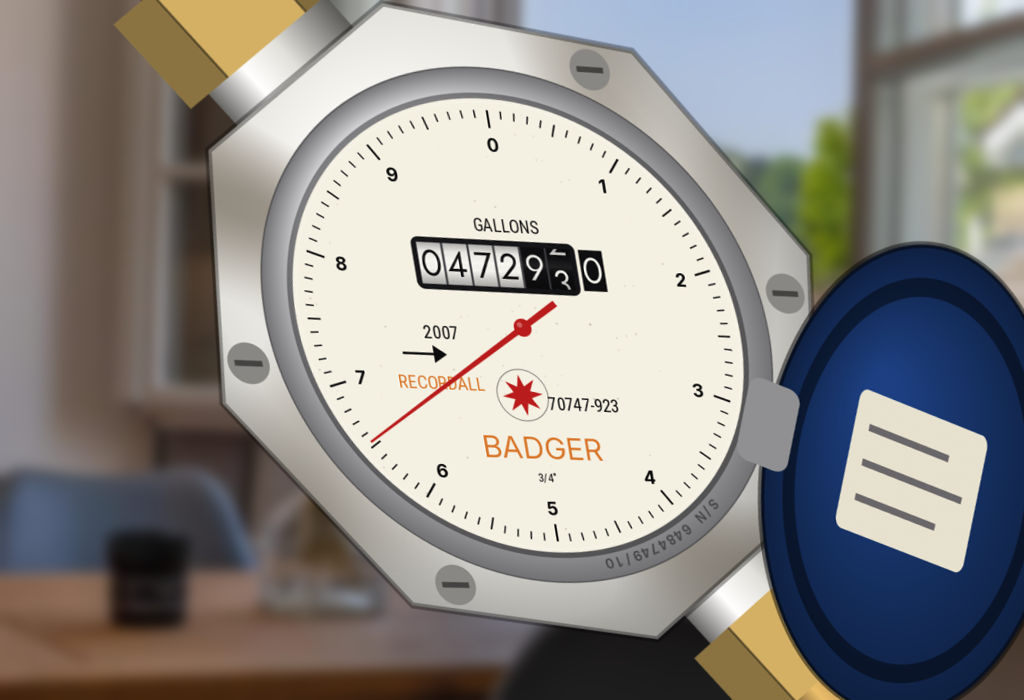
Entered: 472926.5 gal
